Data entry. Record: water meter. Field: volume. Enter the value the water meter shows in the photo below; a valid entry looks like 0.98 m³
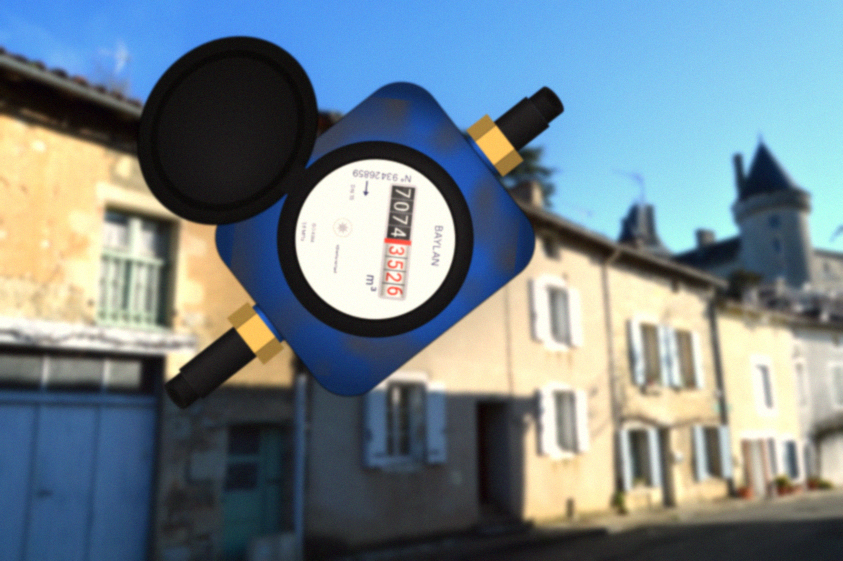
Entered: 7074.3526 m³
